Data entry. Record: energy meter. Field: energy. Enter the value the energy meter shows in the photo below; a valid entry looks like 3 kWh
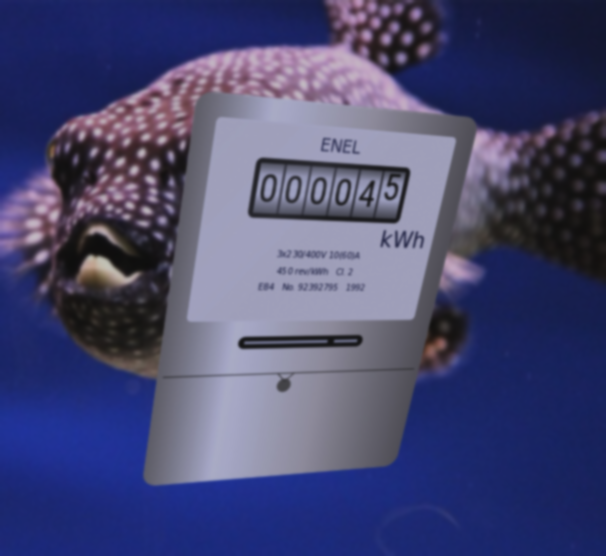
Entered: 45 kWh
